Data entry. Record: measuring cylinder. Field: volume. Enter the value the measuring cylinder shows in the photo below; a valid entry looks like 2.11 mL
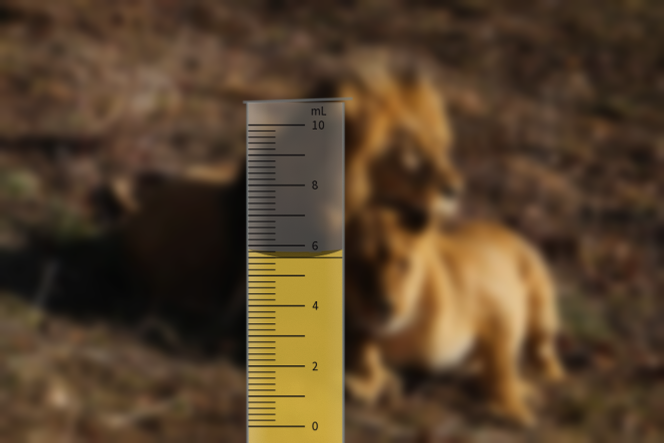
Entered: 5.6 mL
